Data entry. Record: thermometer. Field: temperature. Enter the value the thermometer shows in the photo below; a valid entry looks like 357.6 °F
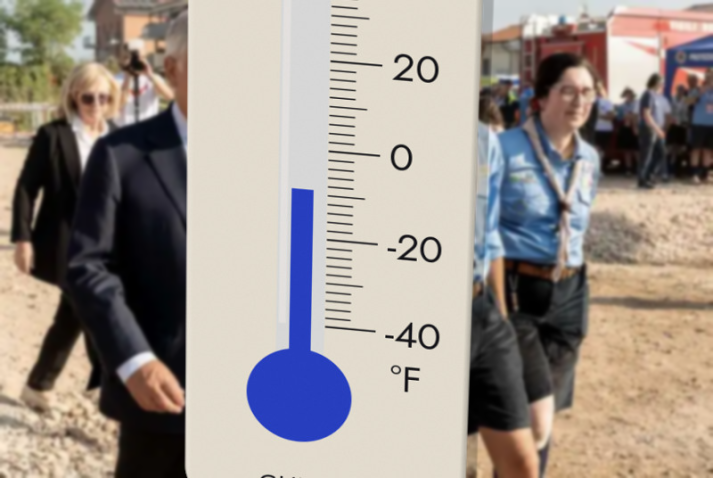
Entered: -9 °F
